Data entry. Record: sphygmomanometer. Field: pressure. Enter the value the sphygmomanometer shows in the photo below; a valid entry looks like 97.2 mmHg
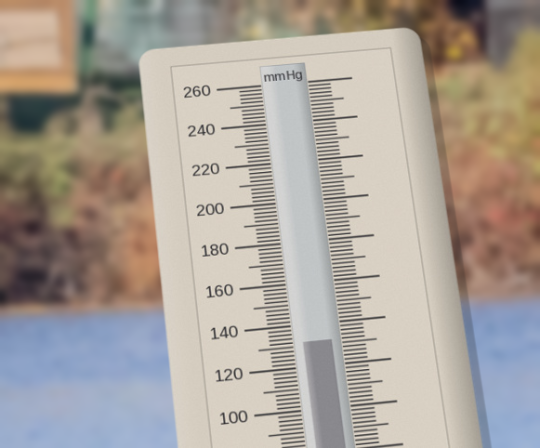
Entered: 132 mmHg
